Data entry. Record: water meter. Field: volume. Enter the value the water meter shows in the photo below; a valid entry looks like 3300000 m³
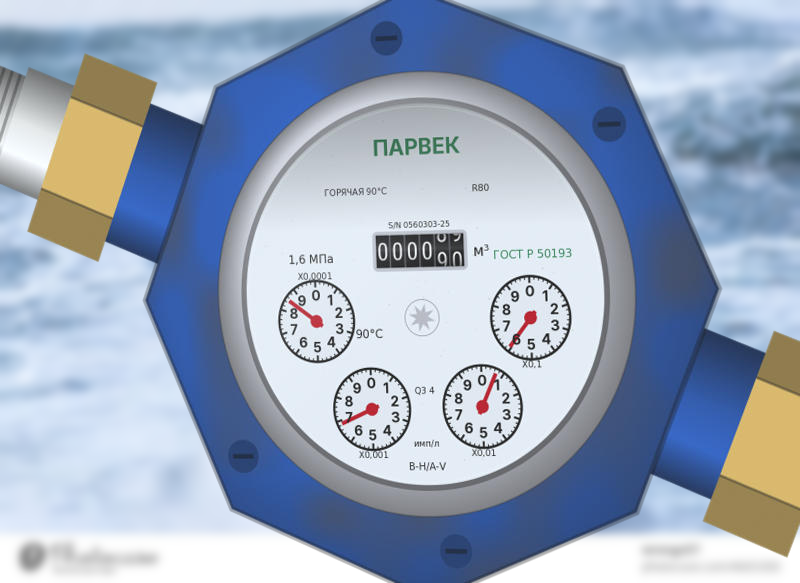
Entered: 89.6068 m³
